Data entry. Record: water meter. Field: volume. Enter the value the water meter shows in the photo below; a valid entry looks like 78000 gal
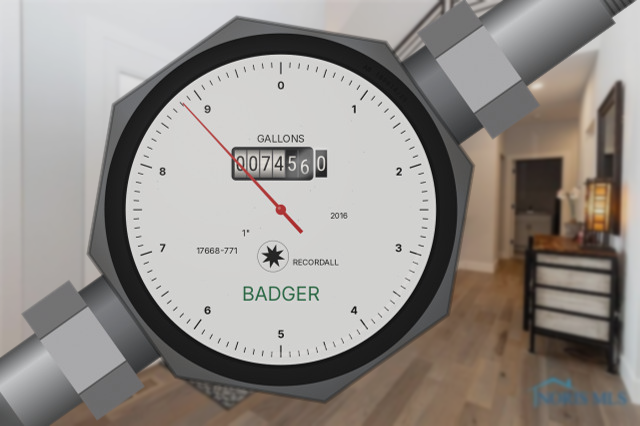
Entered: 74558.8 gal
